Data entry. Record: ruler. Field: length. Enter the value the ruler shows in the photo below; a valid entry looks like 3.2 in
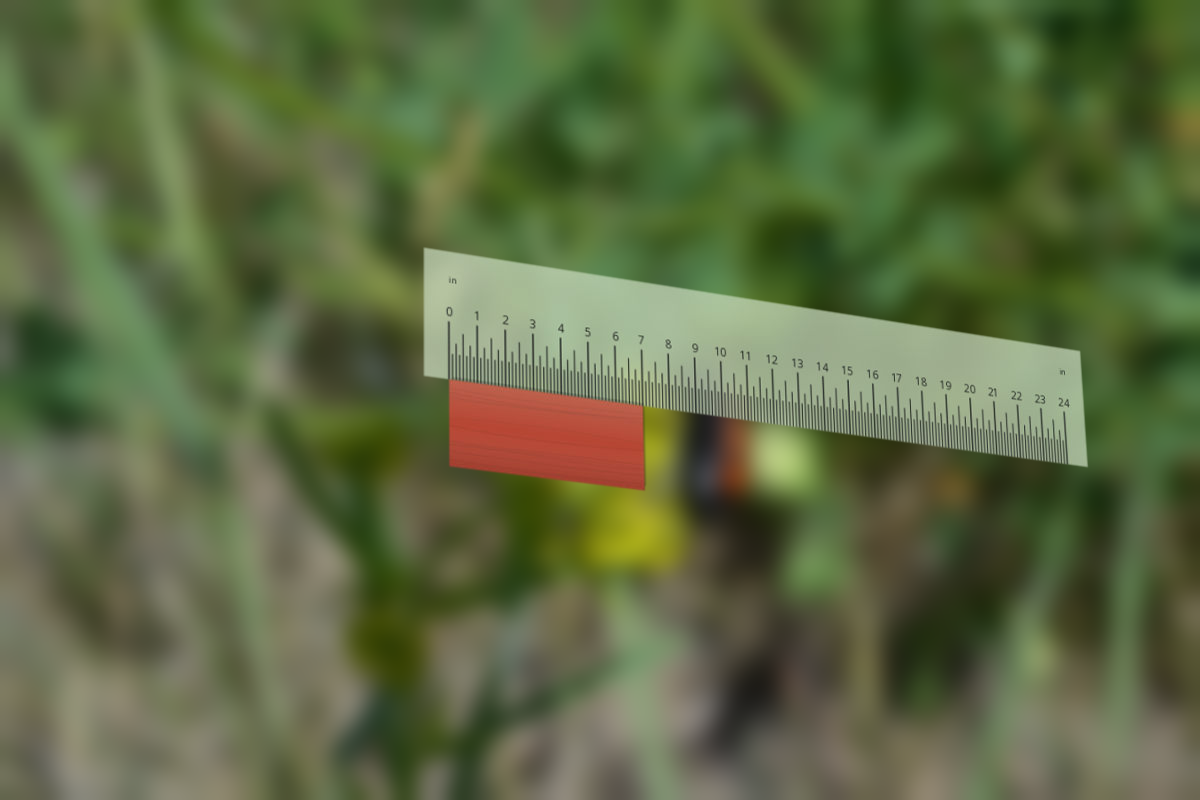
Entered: 7 in
